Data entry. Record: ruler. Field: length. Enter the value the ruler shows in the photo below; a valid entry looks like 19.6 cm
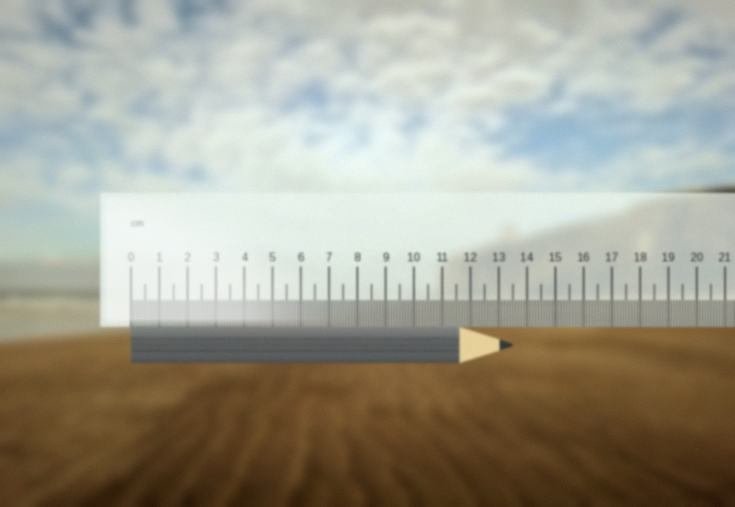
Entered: 13.5 cm
